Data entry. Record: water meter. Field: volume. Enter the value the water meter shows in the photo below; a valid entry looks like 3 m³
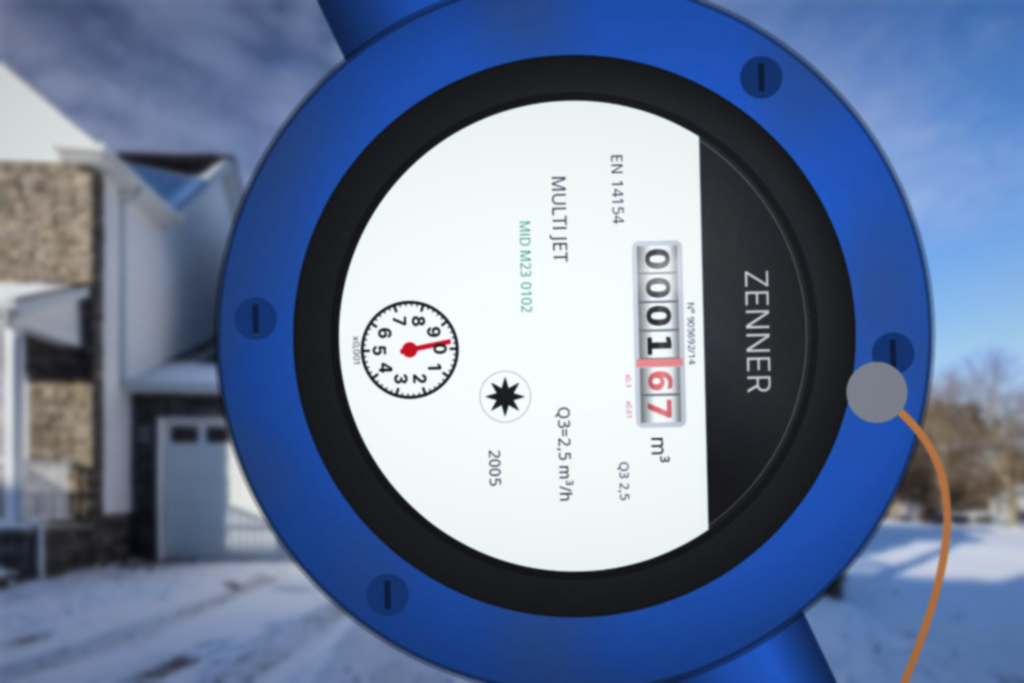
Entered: 1.669 m³
